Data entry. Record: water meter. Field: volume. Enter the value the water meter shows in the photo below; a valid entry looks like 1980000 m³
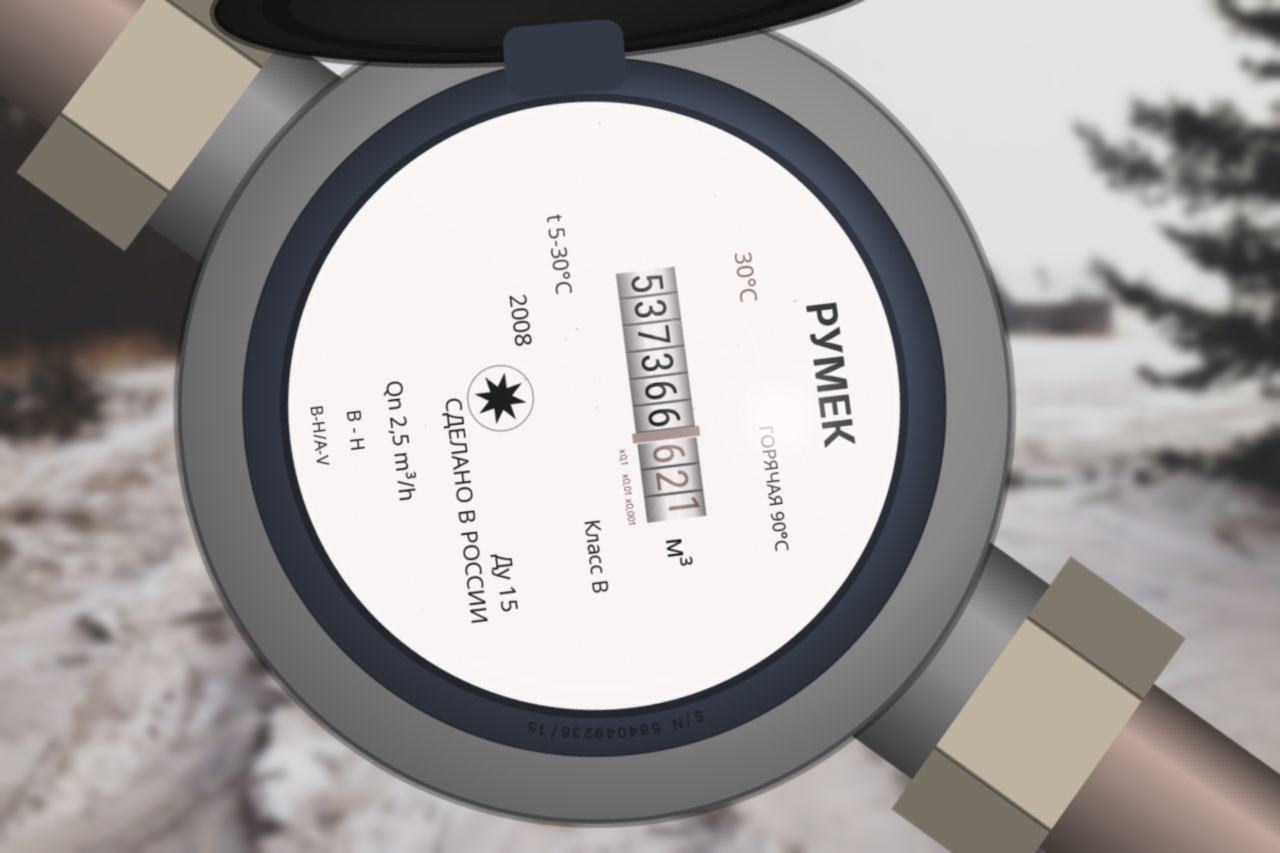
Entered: 537366.621 m³
